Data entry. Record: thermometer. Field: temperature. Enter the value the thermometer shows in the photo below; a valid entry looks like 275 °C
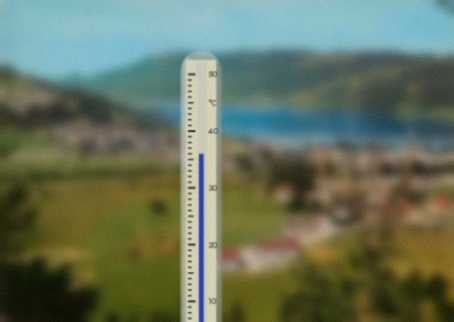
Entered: 36 °C
